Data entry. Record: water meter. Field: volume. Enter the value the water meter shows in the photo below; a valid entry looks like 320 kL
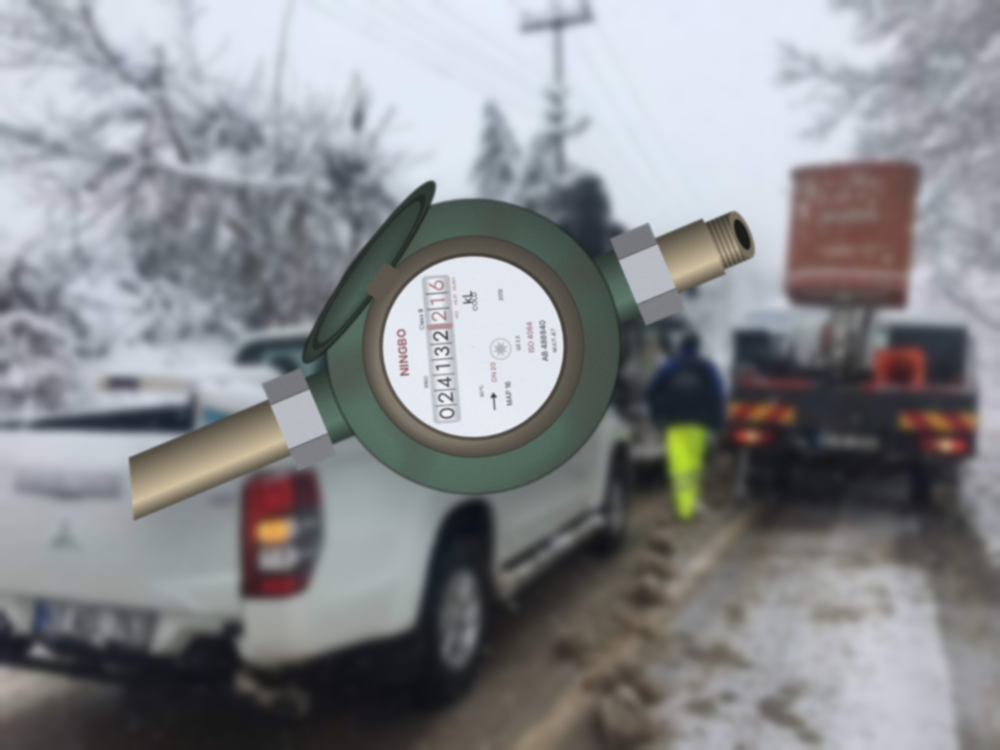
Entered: 24132.216 kL
